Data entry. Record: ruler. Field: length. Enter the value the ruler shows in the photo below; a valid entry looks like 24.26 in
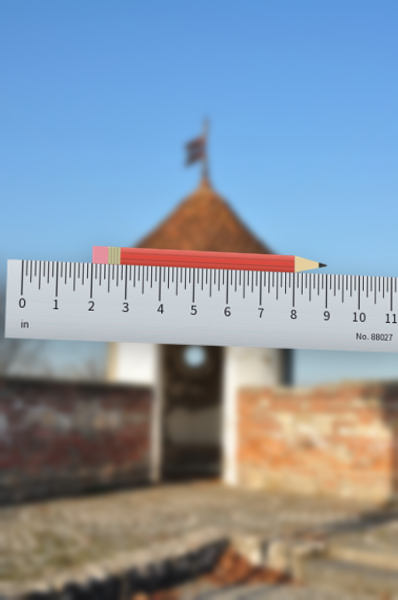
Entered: 7 in
